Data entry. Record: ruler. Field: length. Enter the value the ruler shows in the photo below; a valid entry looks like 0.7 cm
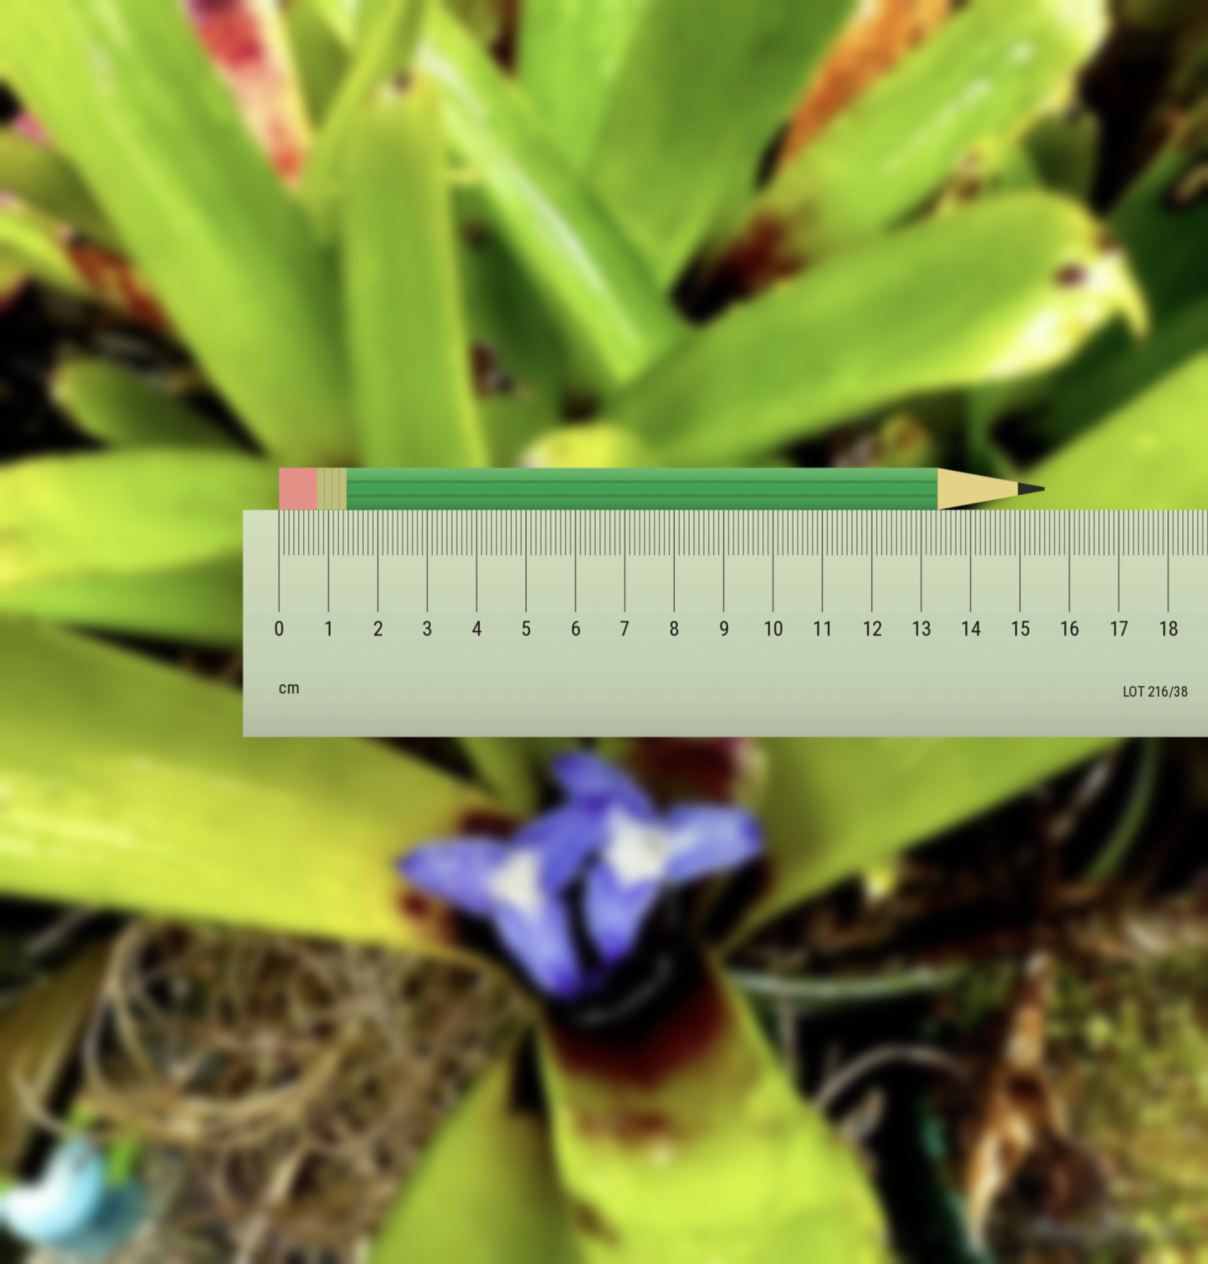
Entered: 15.5 cm
